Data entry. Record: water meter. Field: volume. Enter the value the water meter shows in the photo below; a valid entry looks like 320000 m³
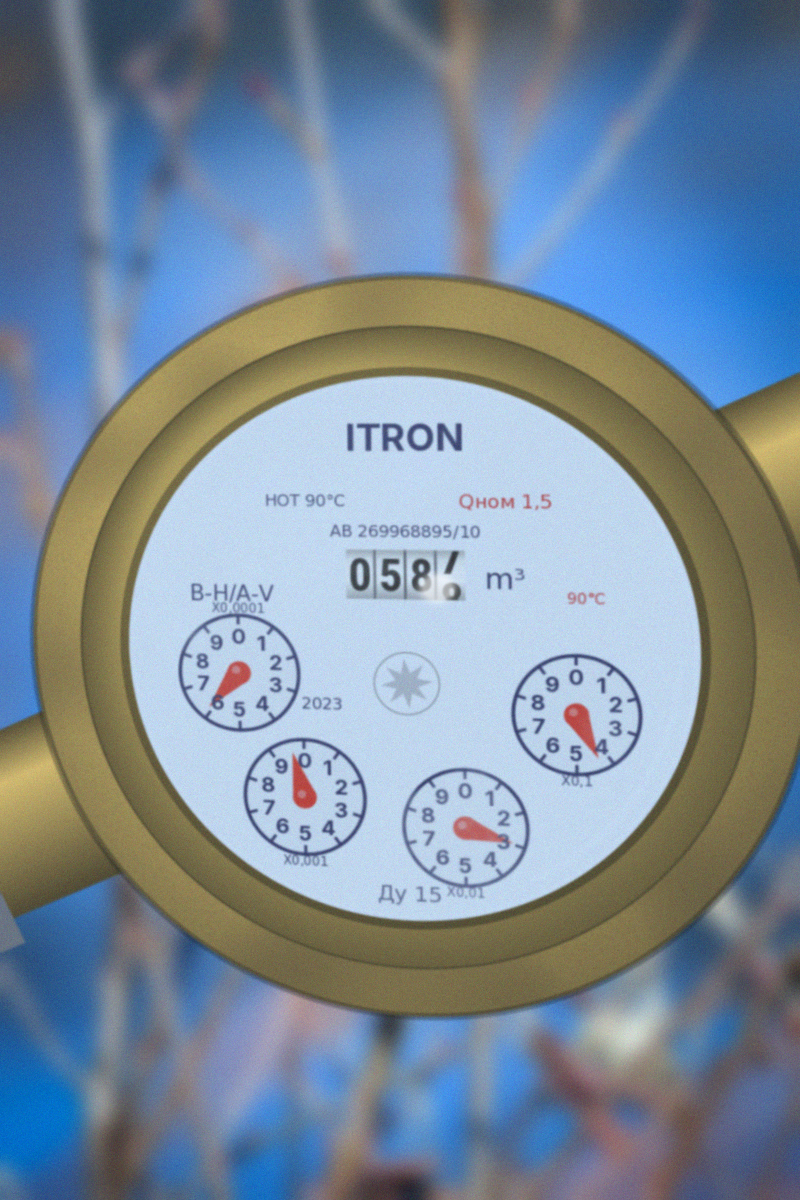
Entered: 587.4296 m³
